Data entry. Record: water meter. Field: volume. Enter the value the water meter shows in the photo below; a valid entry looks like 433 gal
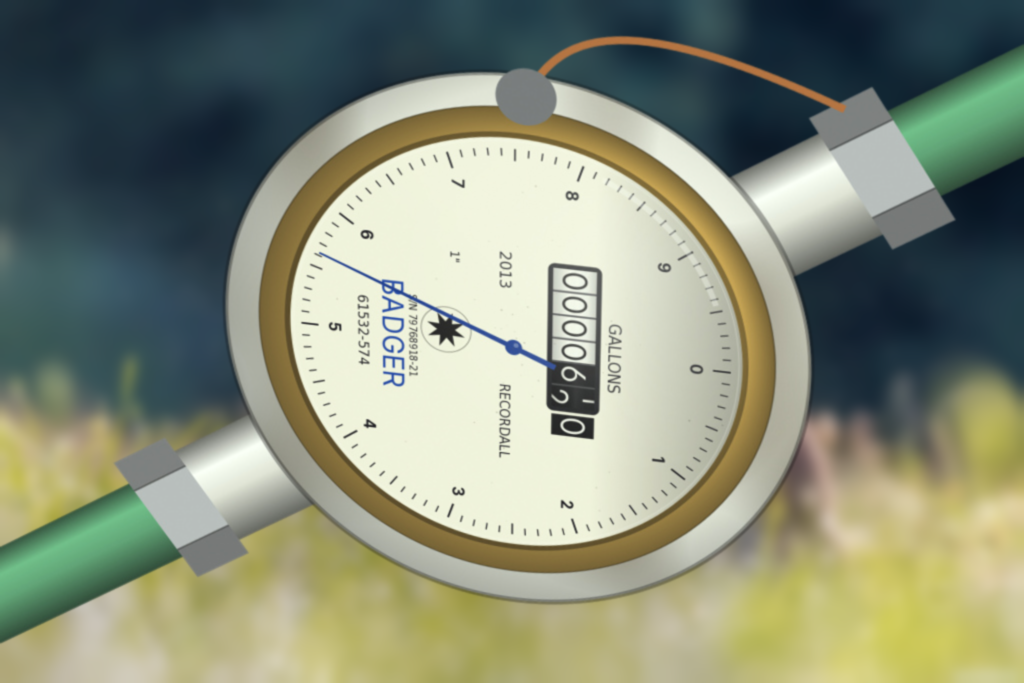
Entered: 615.6 gal
